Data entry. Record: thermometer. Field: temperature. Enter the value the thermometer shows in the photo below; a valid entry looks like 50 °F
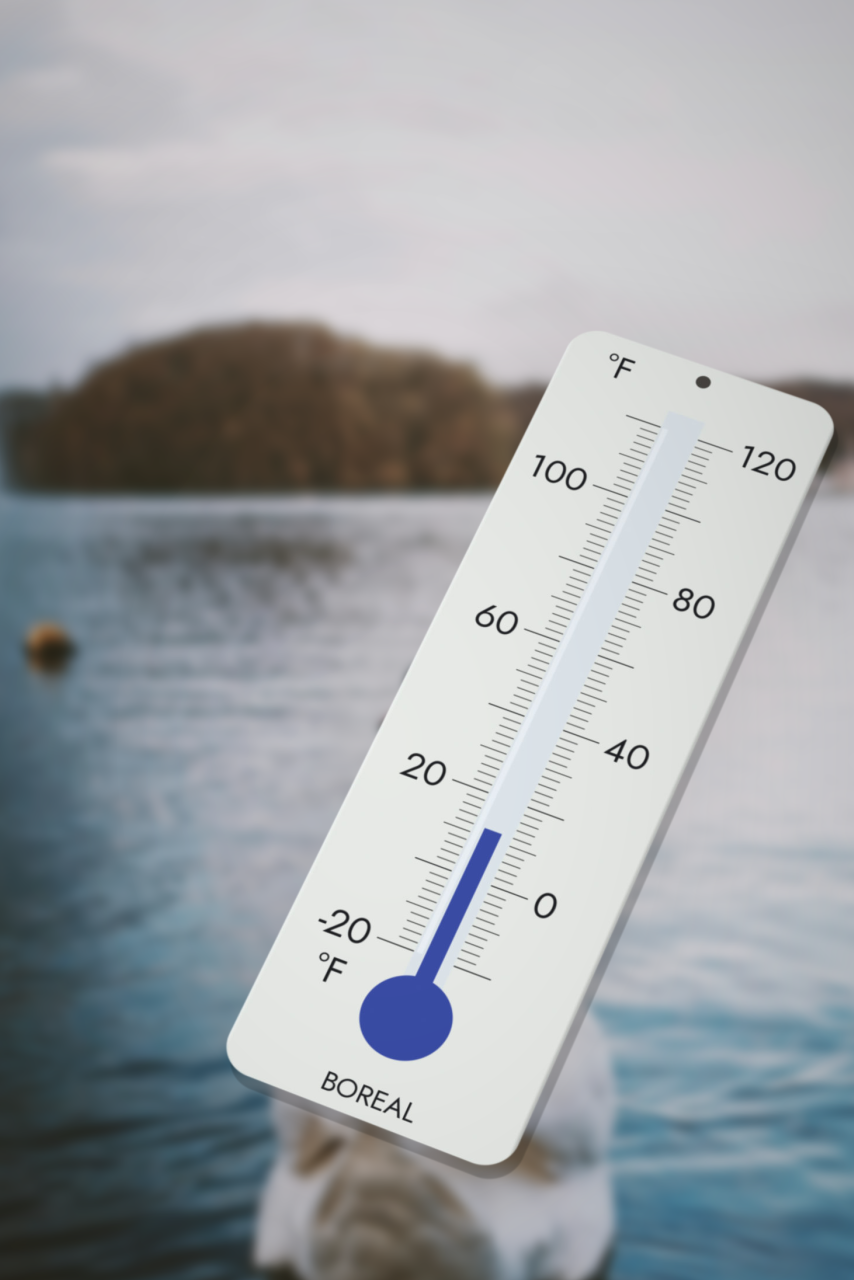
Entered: 12 °F
